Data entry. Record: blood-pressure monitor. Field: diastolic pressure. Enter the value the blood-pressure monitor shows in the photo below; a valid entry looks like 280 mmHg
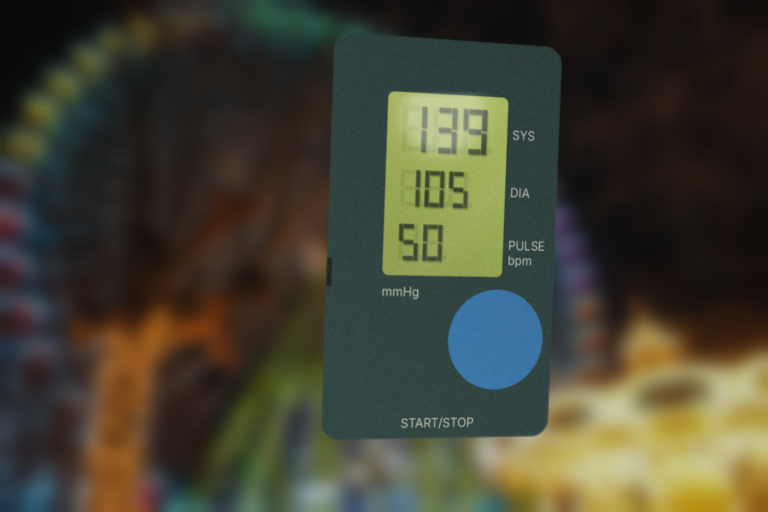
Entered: 105 mmHg
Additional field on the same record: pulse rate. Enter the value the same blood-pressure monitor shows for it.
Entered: 50 bpm
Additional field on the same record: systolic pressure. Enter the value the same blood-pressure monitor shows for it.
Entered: 139 mmHg
